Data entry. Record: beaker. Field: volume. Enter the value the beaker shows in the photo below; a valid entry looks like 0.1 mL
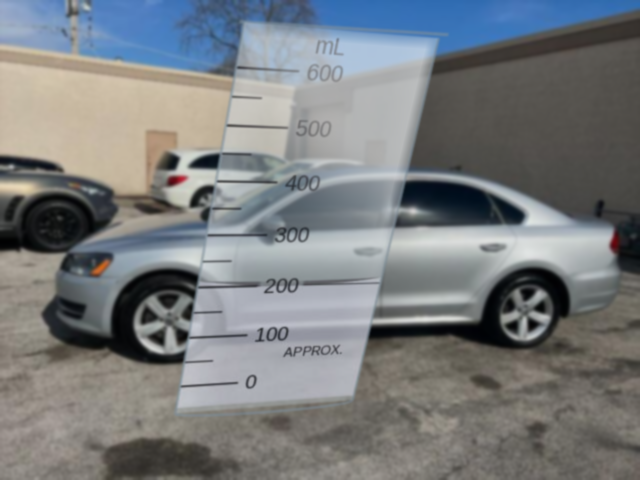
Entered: 200 mL
